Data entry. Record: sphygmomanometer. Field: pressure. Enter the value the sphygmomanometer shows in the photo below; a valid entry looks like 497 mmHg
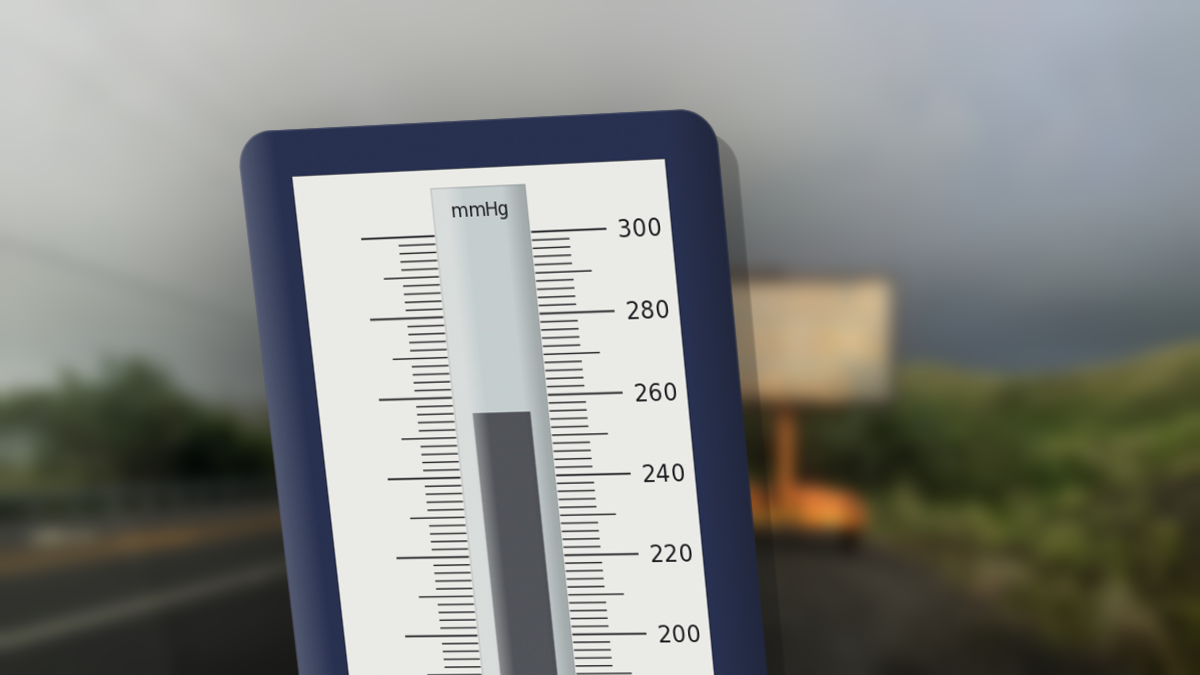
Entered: 256 mmHg
